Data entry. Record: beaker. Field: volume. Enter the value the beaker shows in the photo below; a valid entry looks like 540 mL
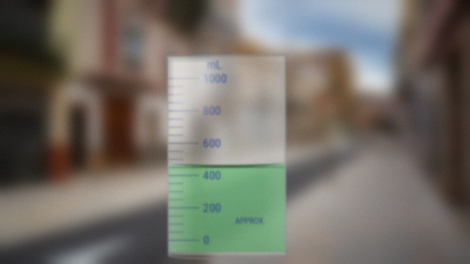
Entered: 450 mL
